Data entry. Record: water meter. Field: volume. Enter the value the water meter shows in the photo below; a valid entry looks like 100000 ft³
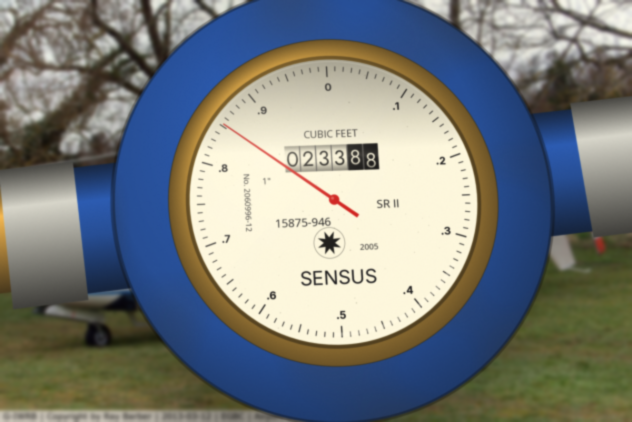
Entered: 23387.85 ft³
